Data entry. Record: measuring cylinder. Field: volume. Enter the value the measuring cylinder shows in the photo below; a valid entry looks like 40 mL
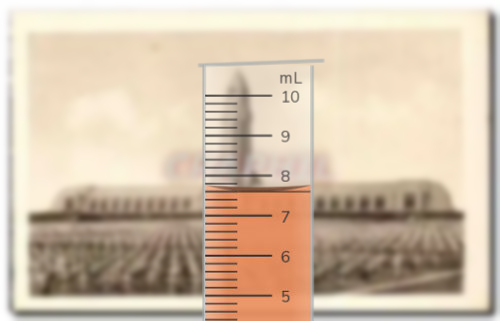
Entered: 7.6 mL
